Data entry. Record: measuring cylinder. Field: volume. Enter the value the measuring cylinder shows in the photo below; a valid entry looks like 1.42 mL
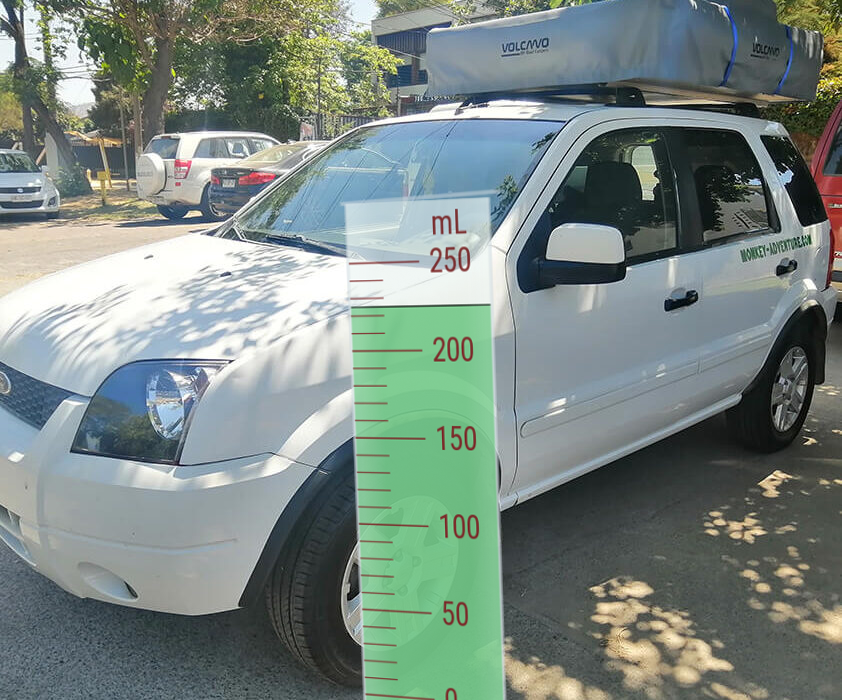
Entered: 225 mL
